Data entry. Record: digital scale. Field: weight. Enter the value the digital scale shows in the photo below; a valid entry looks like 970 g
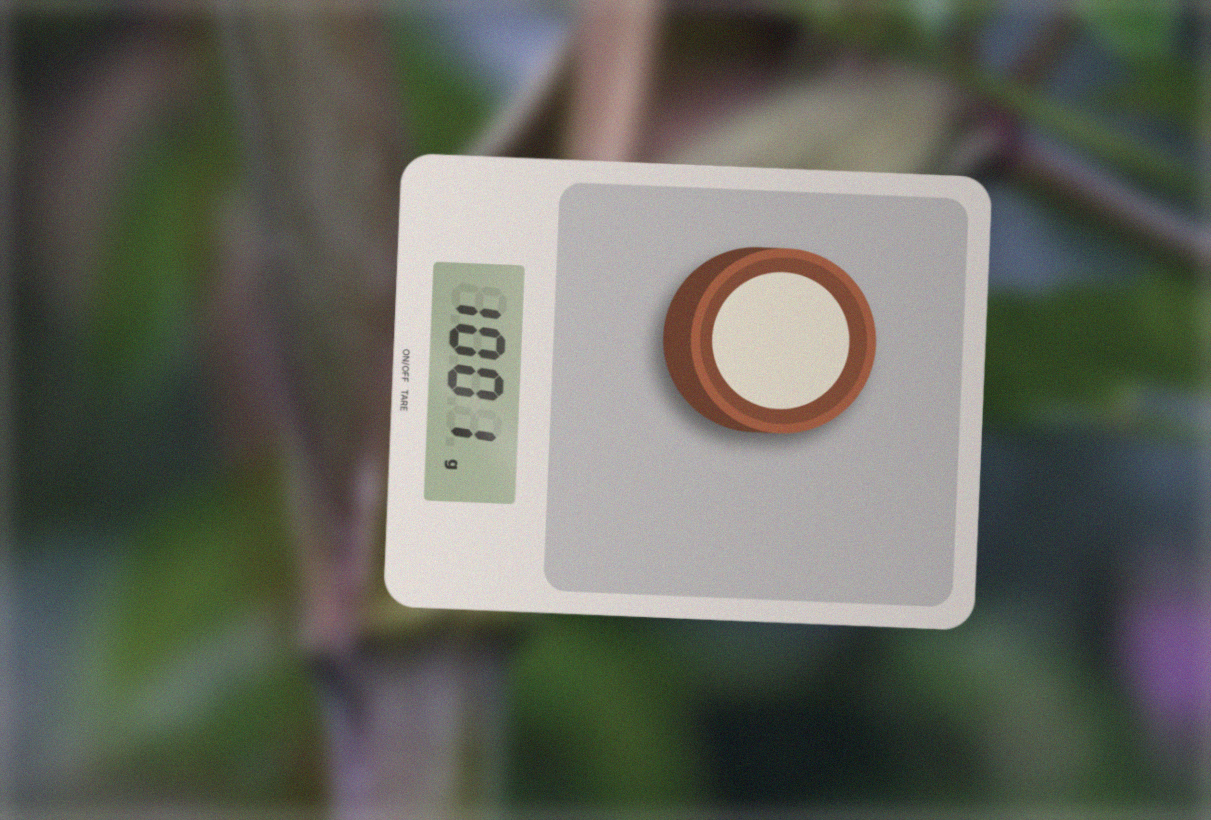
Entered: 1001 g
